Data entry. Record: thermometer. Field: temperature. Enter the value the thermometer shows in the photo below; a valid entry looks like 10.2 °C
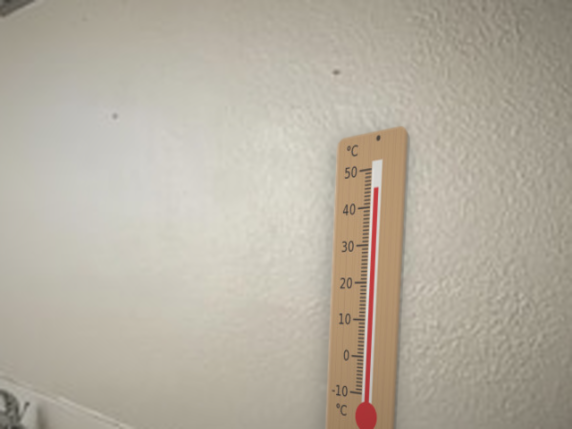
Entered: 45 °C
